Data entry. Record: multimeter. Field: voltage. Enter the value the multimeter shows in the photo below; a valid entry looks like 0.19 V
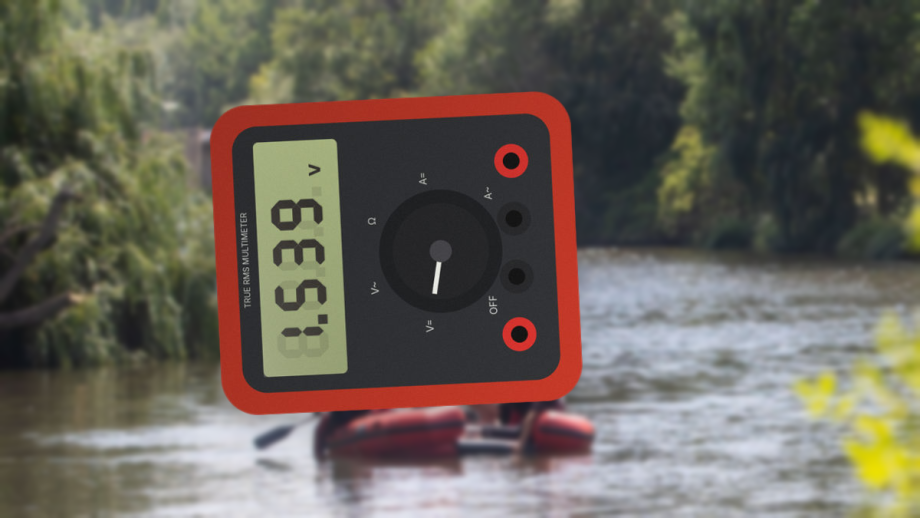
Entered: 1.539 V
